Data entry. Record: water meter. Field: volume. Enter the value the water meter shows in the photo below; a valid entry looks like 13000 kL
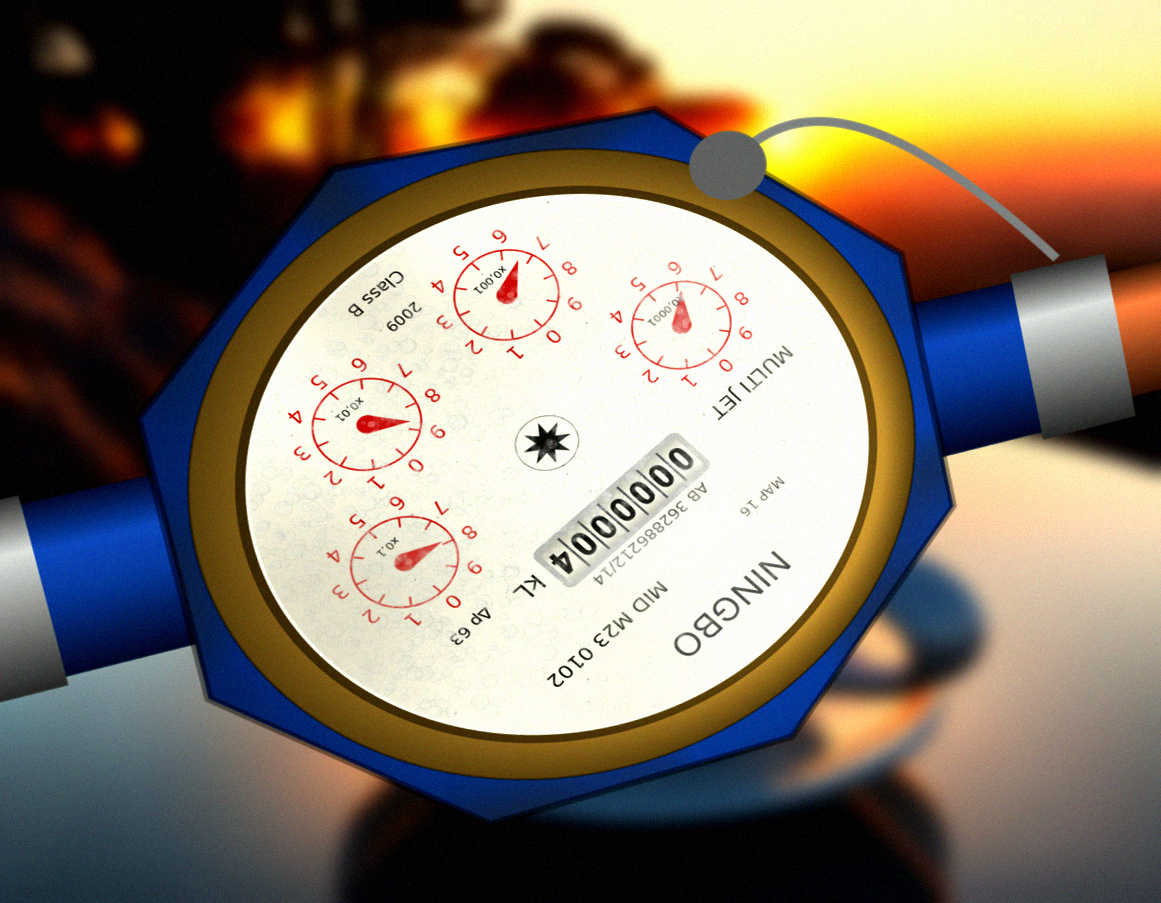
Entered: 4.7866 kL
